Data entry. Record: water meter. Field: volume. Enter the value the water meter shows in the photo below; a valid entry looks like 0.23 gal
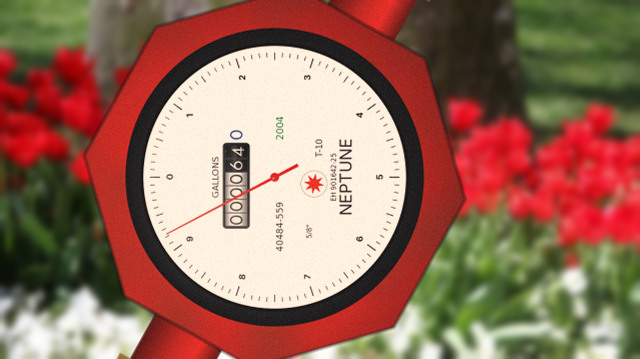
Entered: 639.2 gal
